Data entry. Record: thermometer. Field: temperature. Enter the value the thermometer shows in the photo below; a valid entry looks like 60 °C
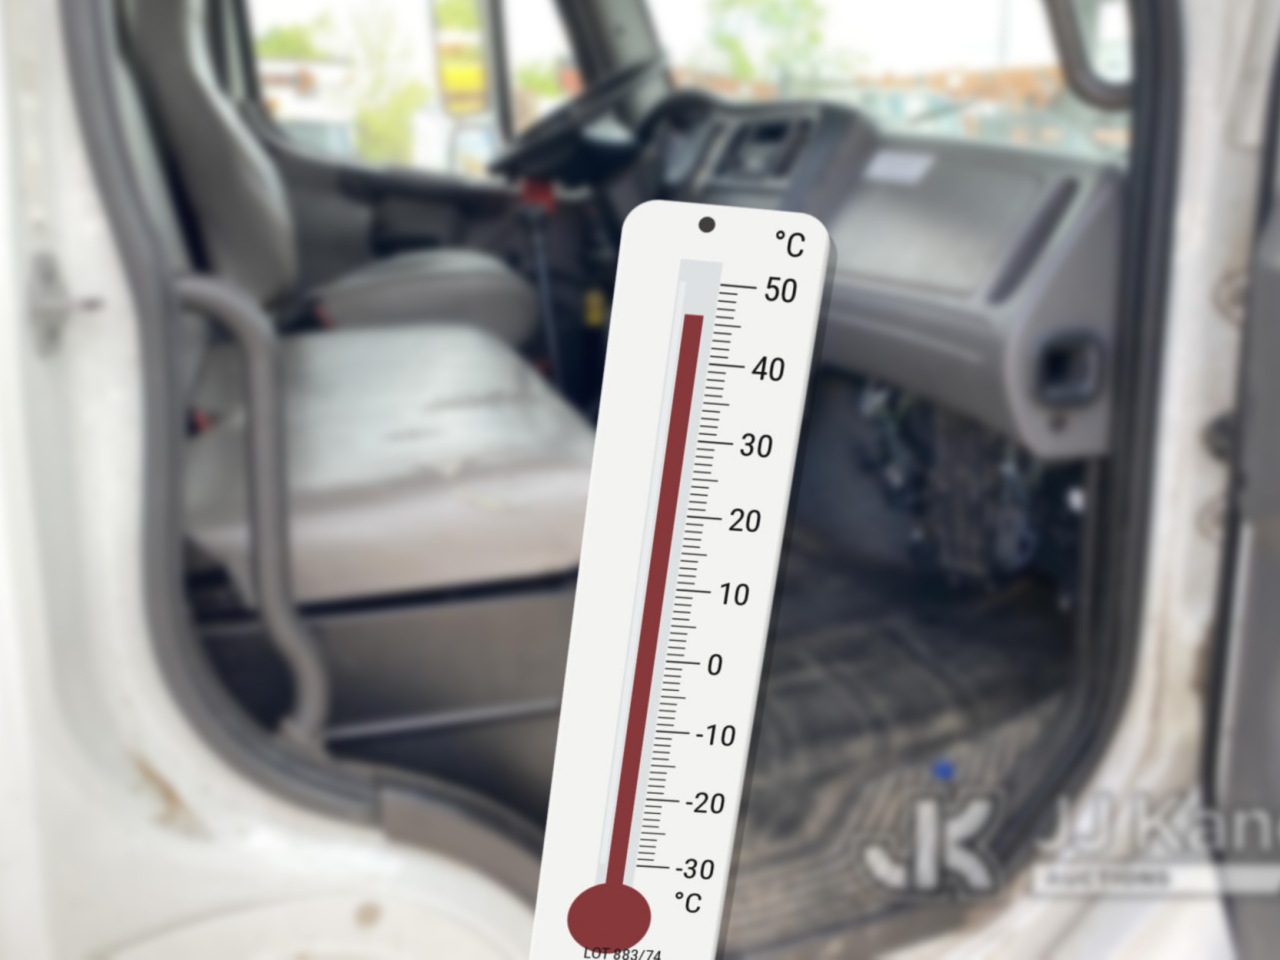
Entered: 46 °C
